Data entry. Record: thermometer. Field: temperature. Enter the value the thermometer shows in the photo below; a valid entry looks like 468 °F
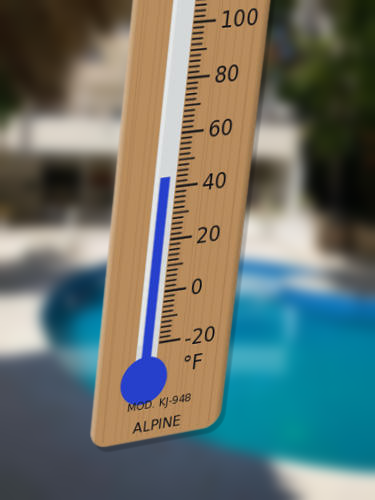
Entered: 44 °F
